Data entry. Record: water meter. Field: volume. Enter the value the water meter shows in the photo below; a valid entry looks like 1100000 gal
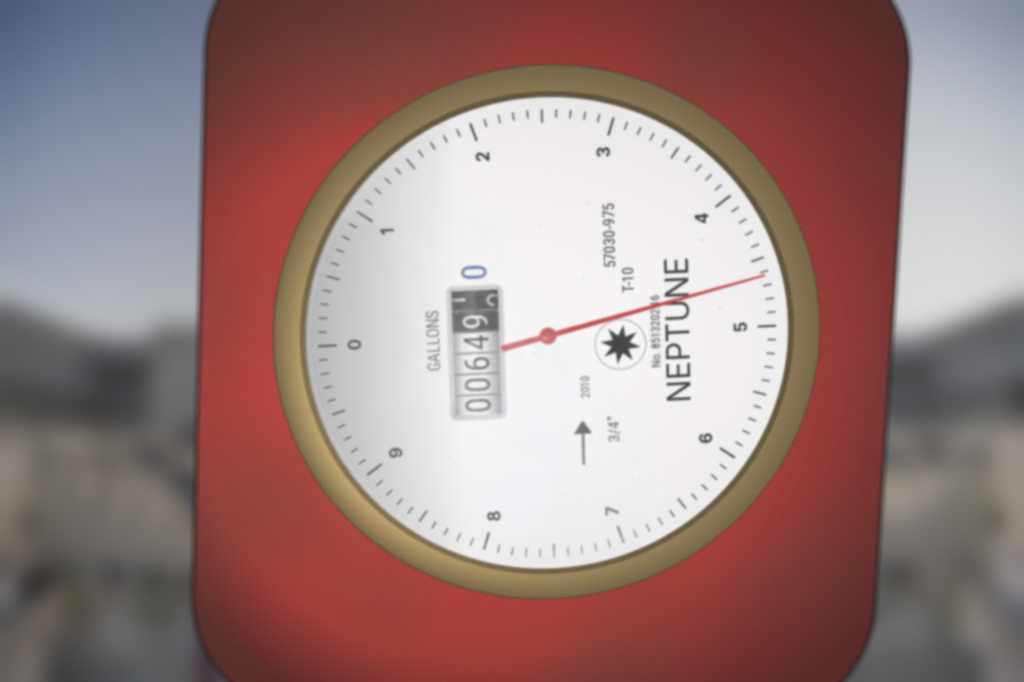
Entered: 64914.6 gal
